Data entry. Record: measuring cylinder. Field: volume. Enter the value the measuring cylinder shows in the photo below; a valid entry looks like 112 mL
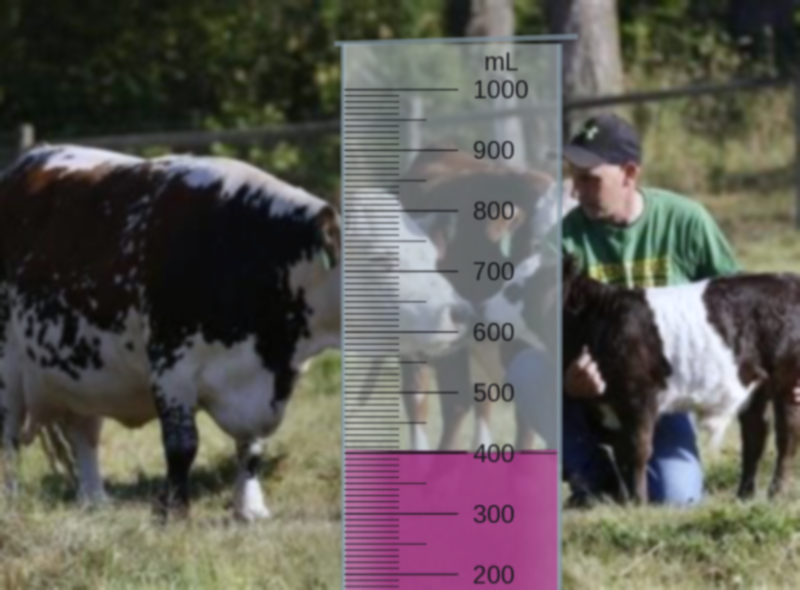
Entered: 400 mL
